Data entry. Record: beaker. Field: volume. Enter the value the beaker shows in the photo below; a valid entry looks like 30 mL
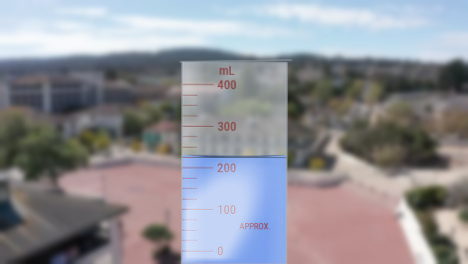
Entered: 225 mL
